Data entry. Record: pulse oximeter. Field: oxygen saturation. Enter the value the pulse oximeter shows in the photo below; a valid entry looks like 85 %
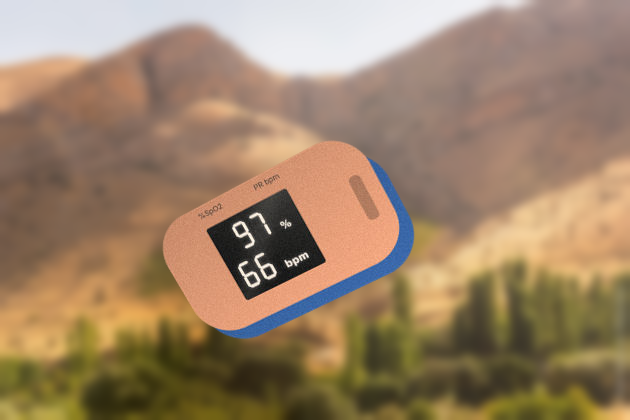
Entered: 97 %
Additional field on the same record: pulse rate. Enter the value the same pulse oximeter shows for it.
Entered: 66 bpm
